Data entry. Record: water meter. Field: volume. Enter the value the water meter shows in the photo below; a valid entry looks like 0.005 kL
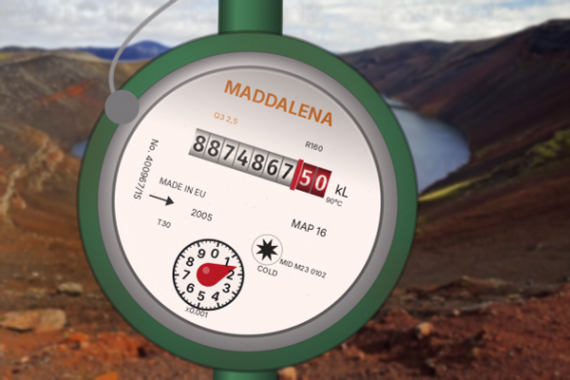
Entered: 8874867.501 kL
